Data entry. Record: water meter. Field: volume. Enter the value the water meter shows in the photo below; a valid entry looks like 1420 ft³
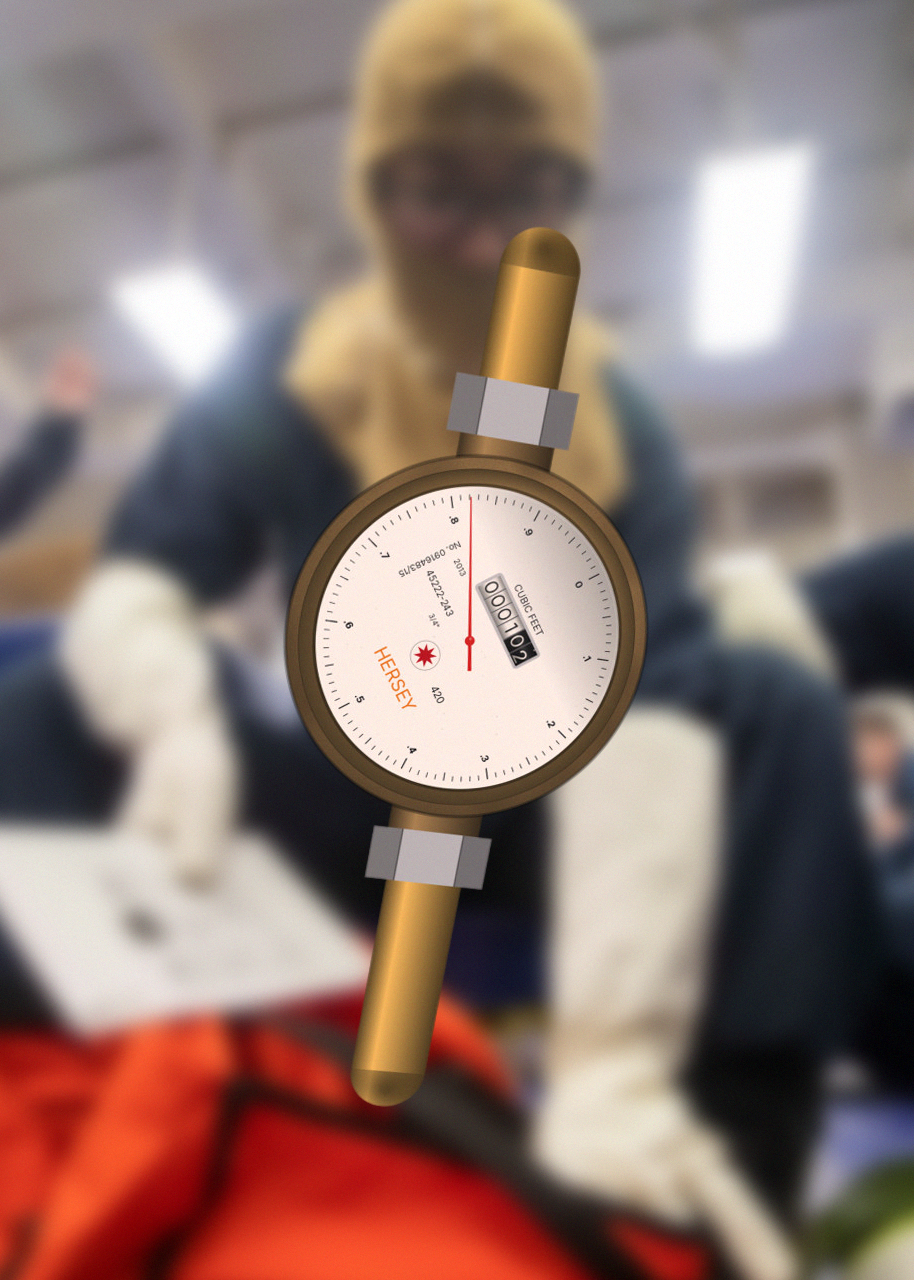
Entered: 101.82 ft³
